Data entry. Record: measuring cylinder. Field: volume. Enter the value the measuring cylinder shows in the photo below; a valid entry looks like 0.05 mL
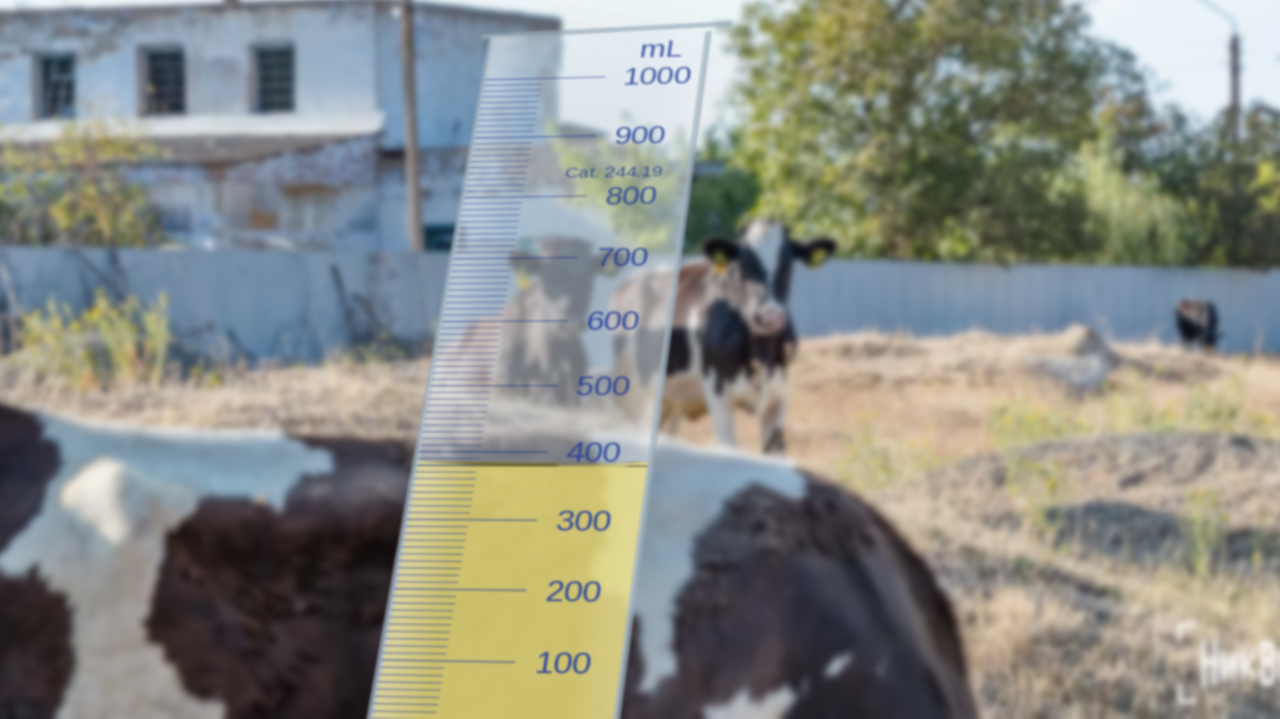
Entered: 380 mL
